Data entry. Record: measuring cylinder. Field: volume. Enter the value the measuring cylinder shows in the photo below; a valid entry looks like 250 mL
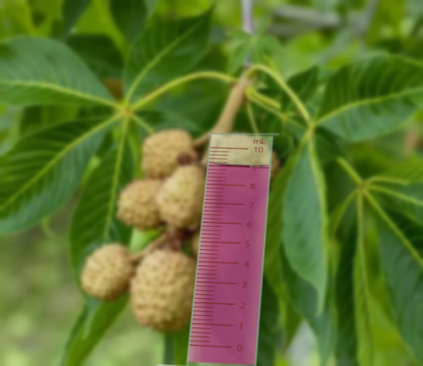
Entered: 9 mL
